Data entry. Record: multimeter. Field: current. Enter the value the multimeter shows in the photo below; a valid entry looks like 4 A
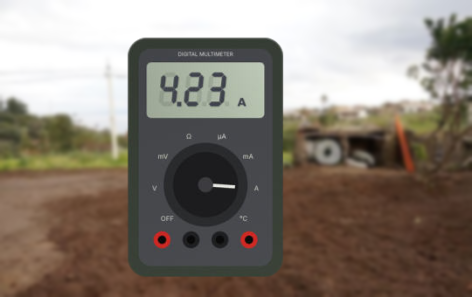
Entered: 4.23 A
